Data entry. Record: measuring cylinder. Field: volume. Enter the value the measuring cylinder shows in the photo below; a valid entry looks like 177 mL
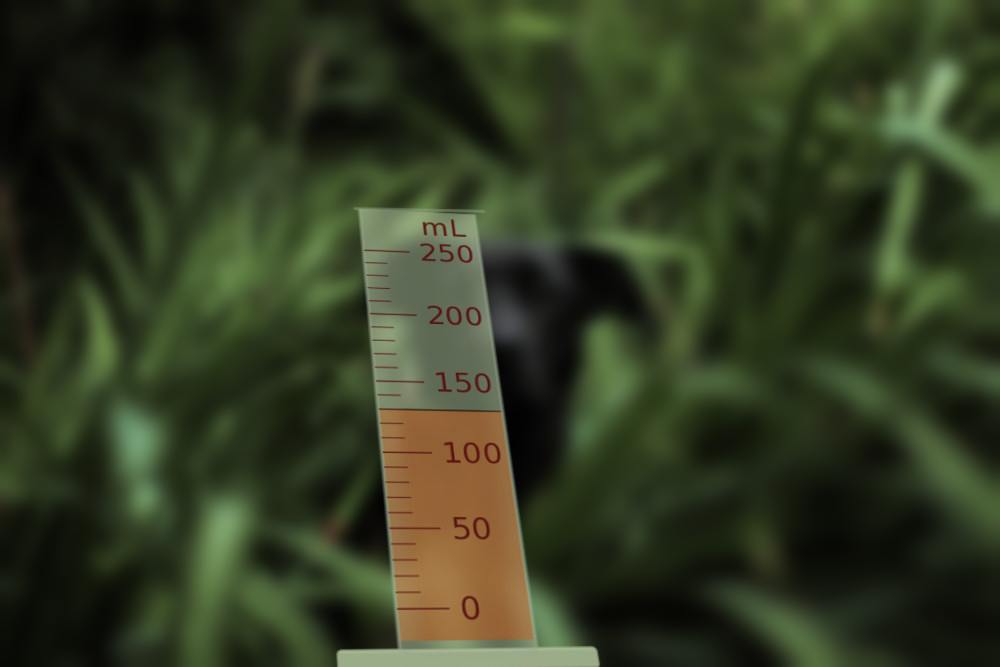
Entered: 130 mL
